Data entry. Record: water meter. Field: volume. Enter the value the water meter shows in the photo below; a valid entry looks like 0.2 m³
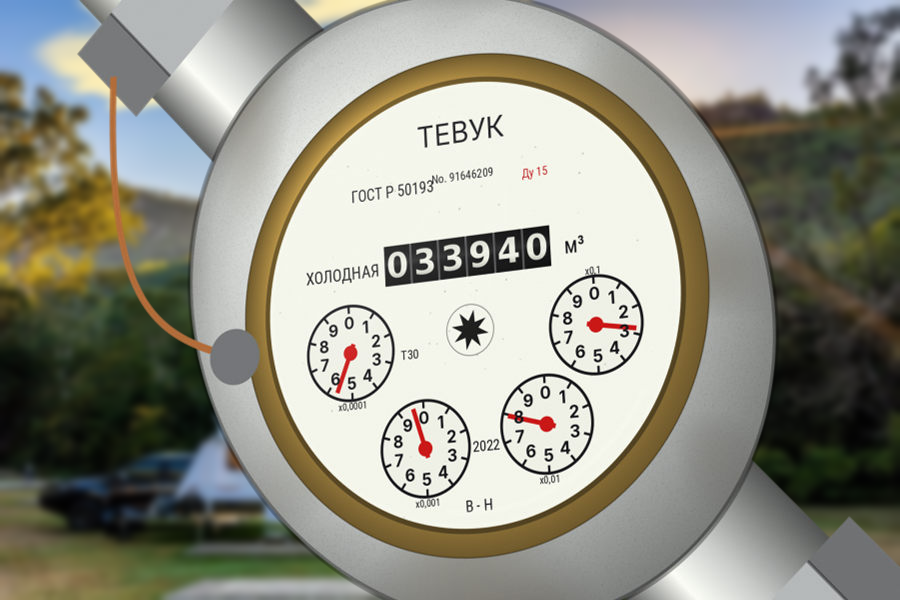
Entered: 33940.2795 m³
